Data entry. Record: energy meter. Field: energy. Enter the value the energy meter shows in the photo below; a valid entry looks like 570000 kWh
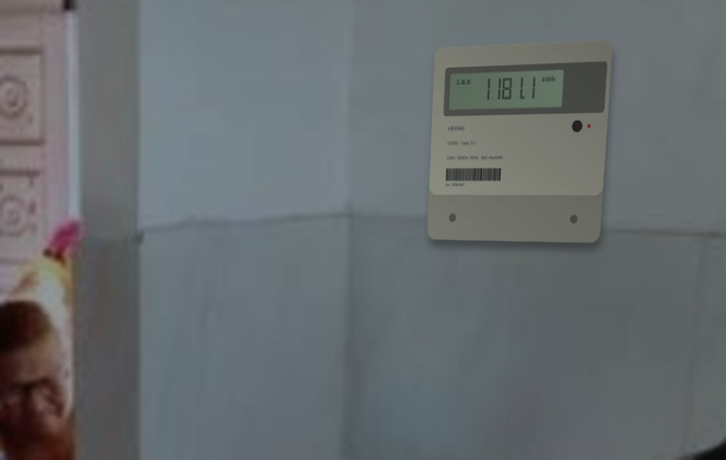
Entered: 1181.1 kWh
